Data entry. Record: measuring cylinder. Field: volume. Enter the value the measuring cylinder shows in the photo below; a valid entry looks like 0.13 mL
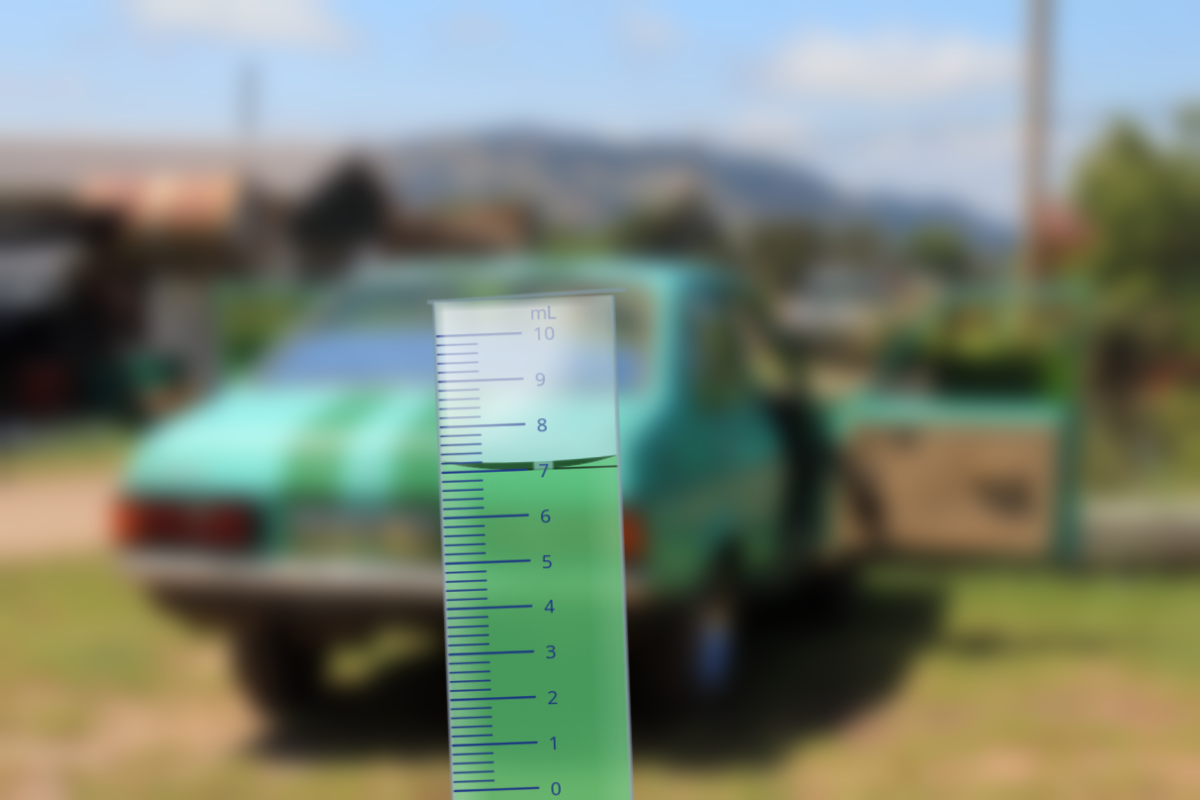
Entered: 7 mL
